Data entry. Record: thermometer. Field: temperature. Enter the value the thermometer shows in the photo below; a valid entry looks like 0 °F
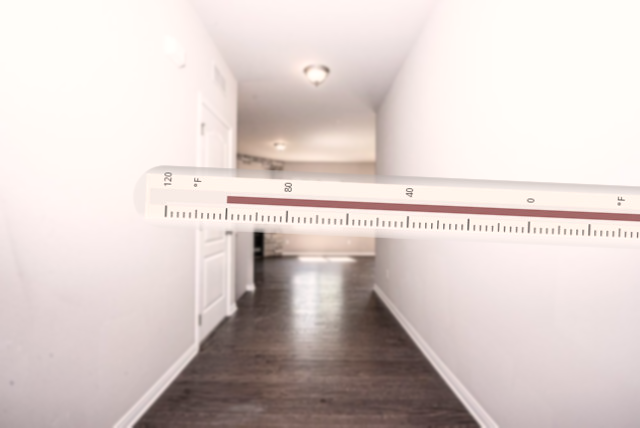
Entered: 100 °F
